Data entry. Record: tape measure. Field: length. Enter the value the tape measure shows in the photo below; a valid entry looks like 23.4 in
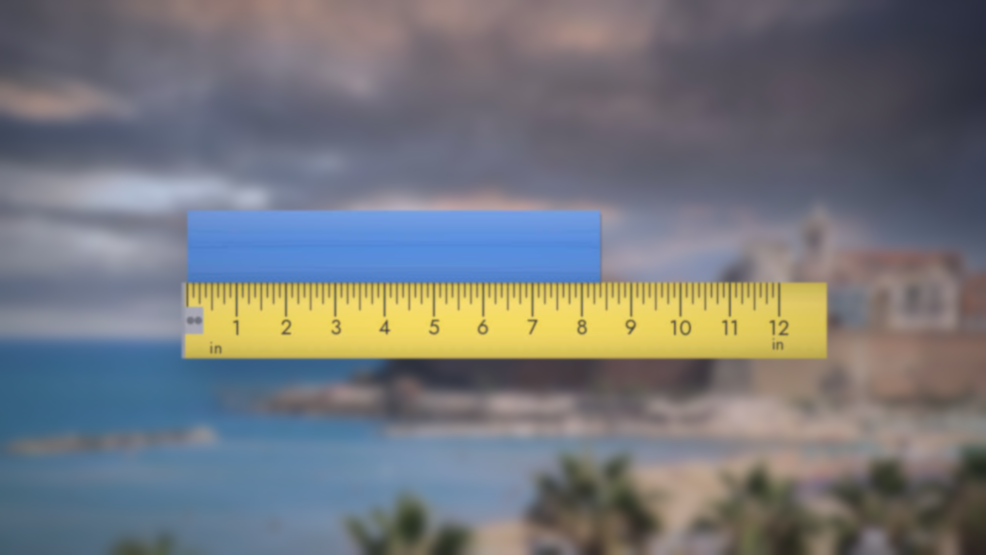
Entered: 8.375 in
